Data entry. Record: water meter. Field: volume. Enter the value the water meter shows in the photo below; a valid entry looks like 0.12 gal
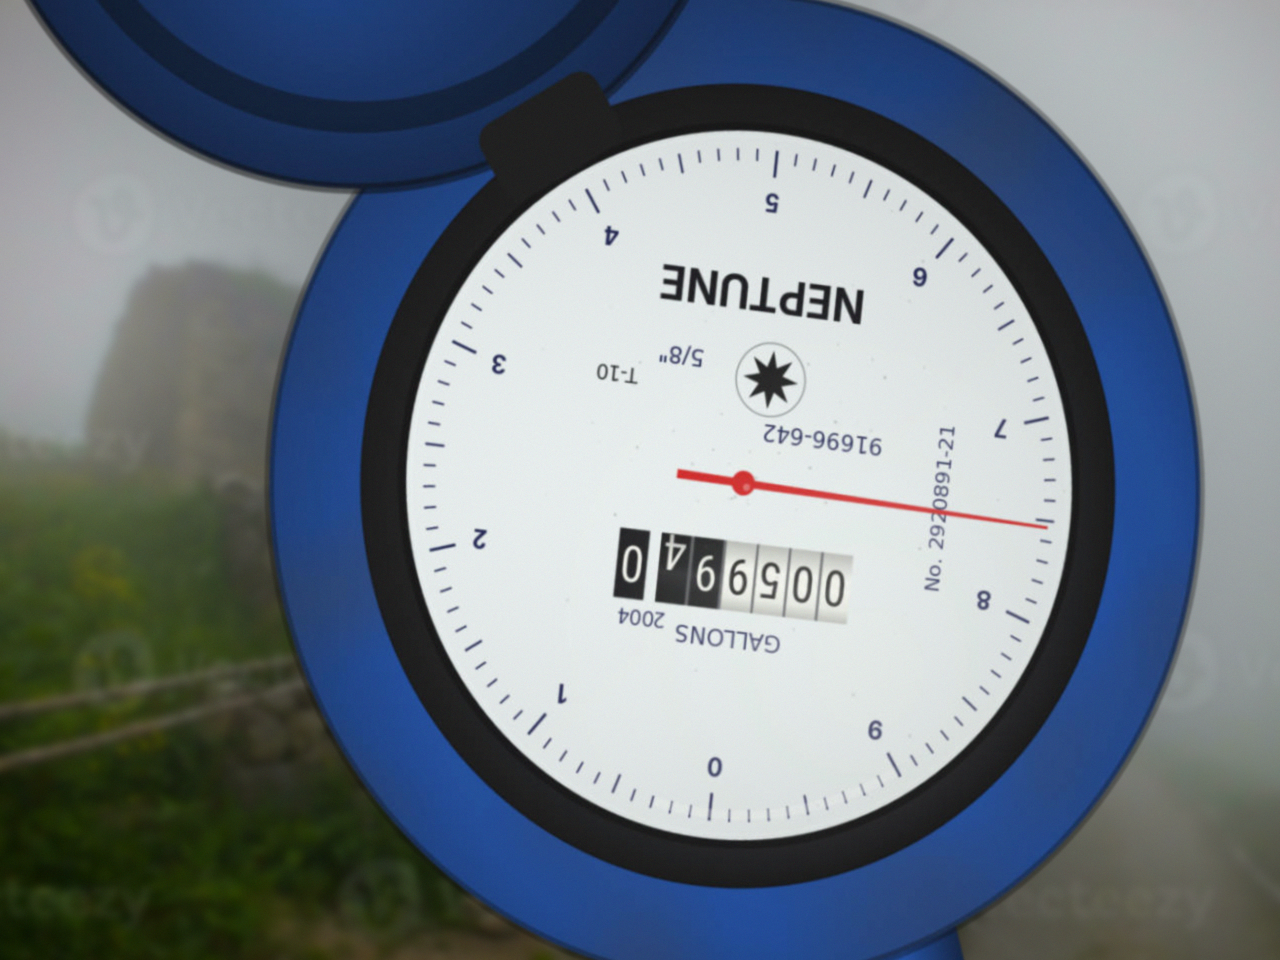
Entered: 59937.5 gal
